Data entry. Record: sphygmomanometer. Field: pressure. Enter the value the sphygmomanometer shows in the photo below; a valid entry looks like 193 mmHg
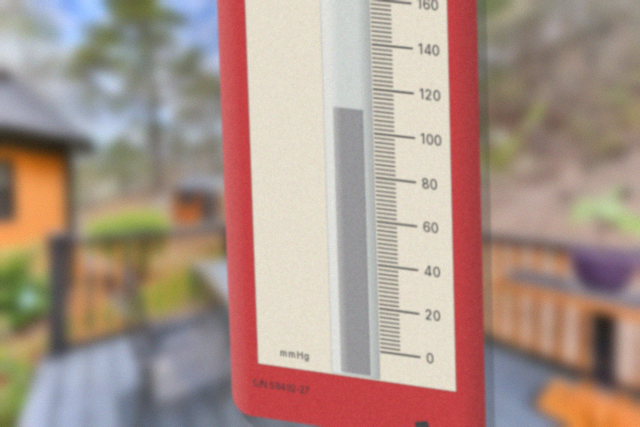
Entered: 110 mmHg
